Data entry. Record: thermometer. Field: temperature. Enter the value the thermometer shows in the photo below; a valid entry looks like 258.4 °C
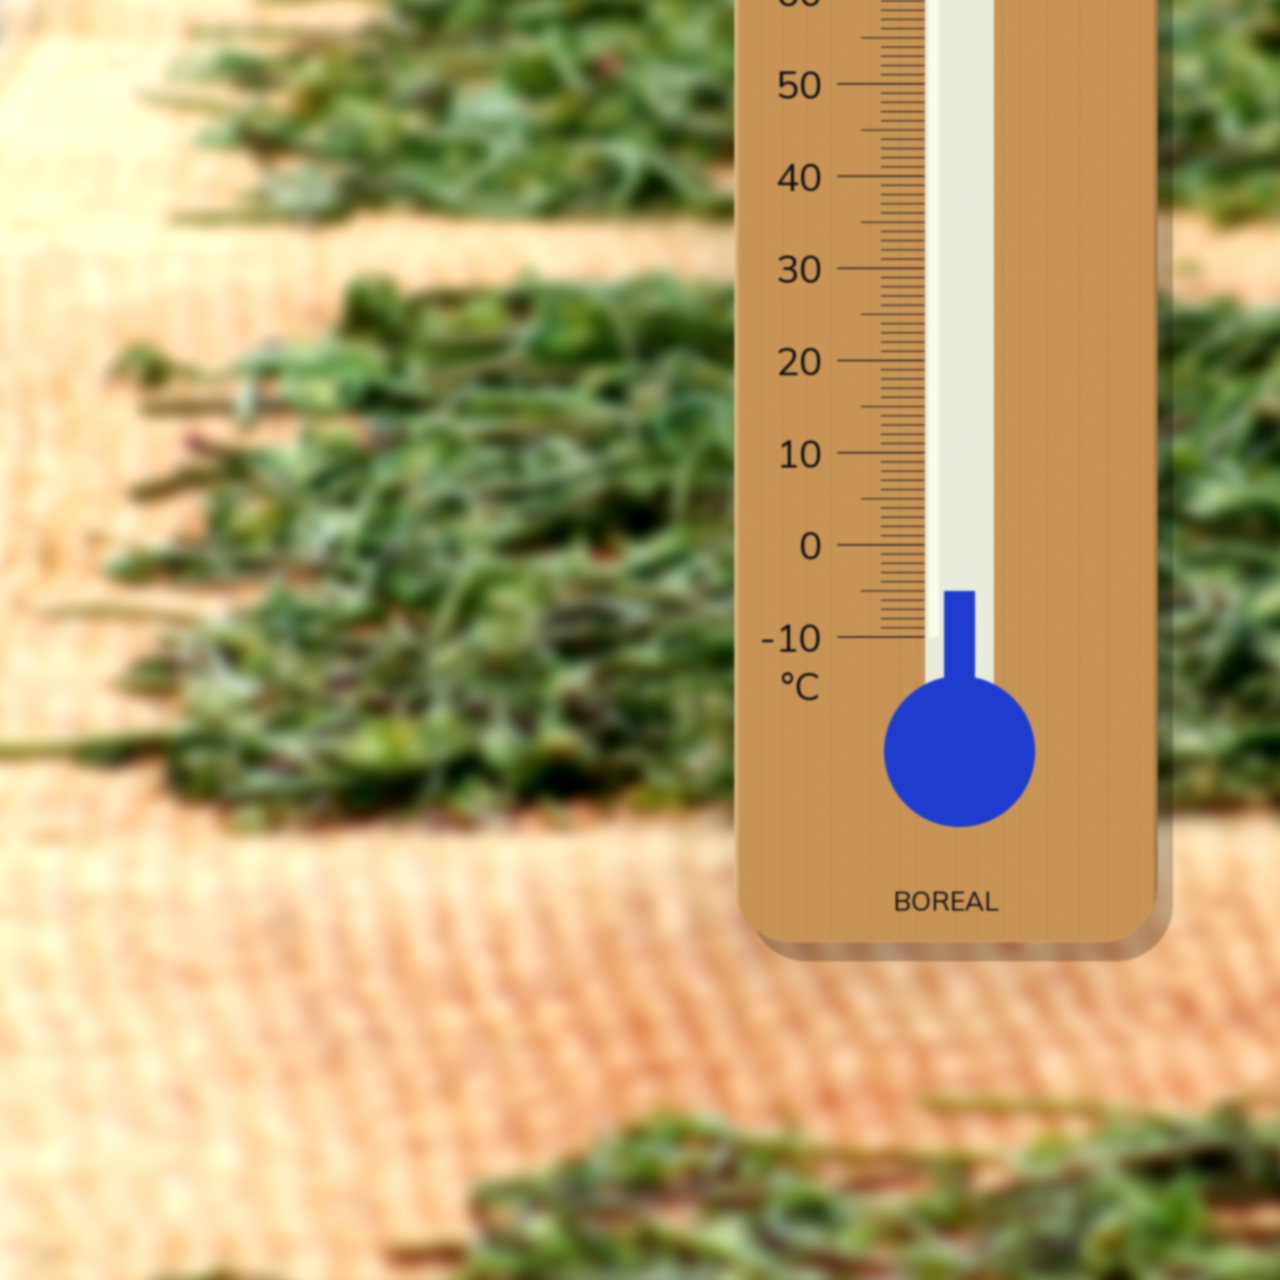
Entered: -5 °C
